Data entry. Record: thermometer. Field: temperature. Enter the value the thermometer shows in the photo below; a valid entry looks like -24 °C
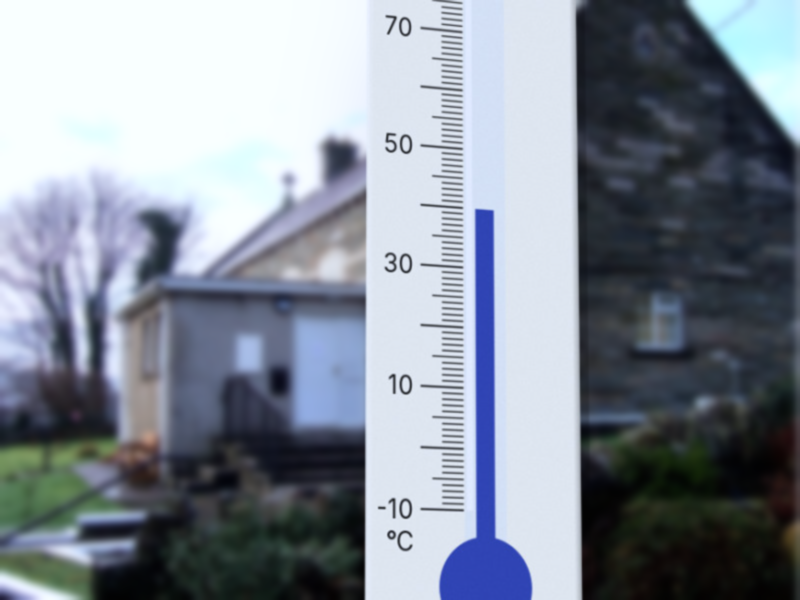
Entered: 40 °C
